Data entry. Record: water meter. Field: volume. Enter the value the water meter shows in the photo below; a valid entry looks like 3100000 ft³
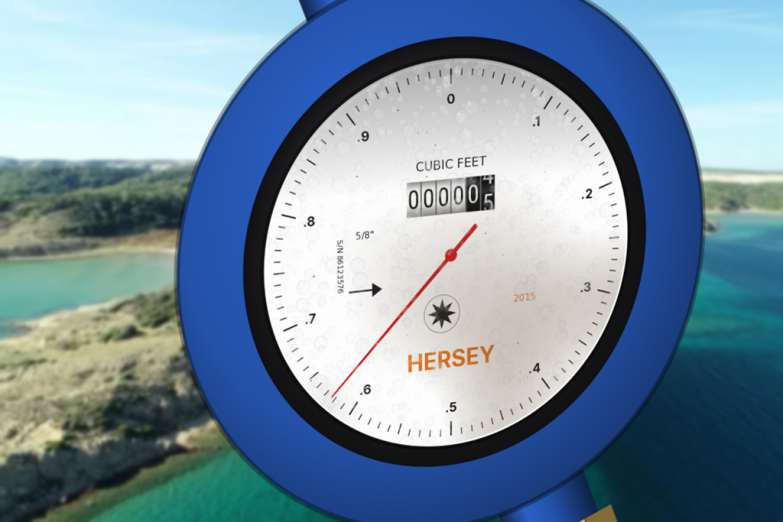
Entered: 4.62 ft³
